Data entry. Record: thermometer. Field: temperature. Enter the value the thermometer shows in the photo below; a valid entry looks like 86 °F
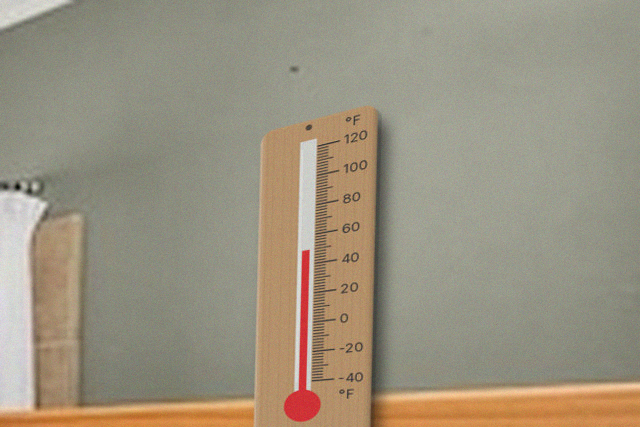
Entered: 50 °F
